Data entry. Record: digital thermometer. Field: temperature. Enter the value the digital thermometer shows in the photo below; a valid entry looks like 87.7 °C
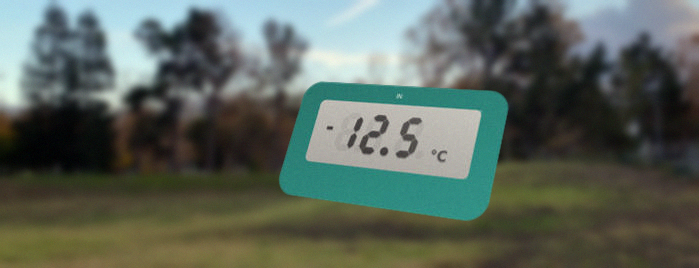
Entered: -12.5 °C
